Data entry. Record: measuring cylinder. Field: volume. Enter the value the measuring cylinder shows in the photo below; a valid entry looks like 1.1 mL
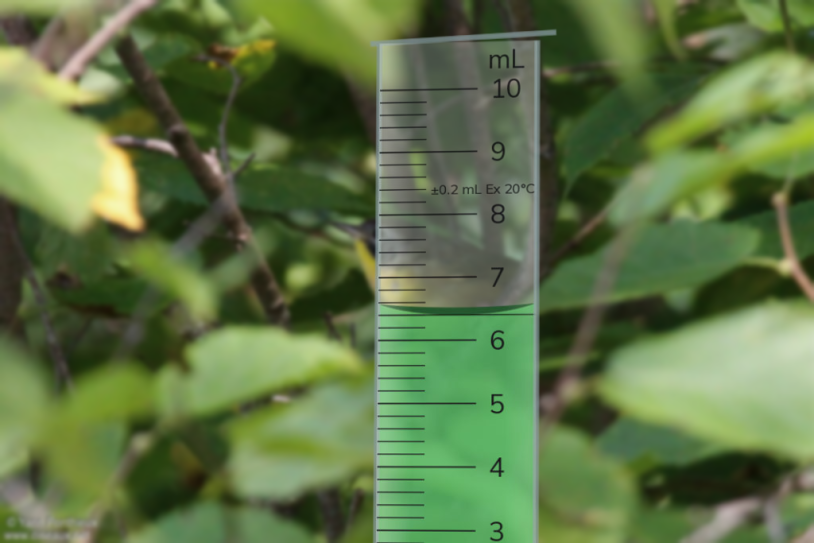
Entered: 6.4 mL
